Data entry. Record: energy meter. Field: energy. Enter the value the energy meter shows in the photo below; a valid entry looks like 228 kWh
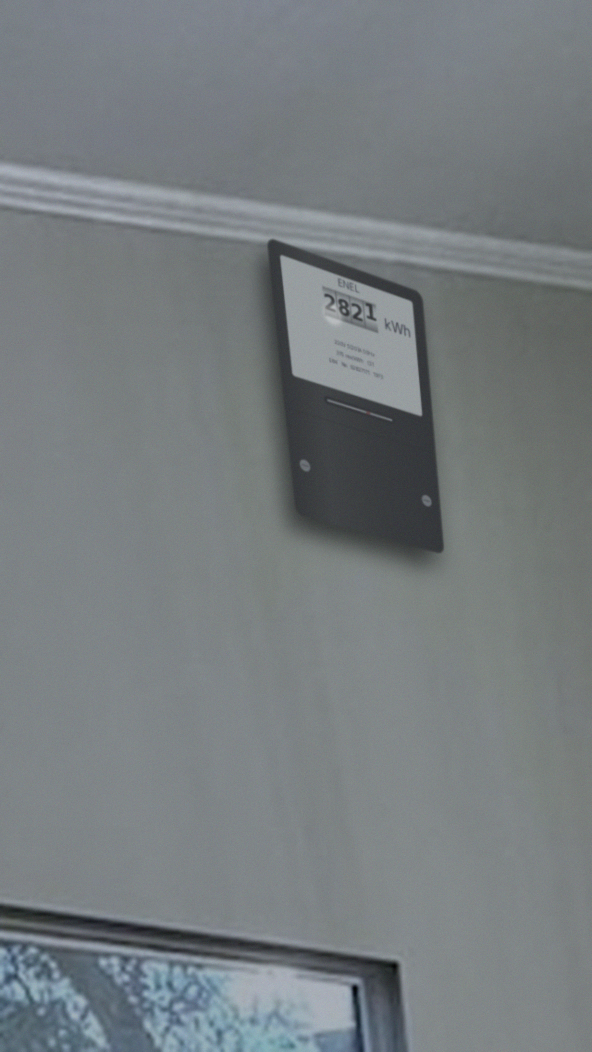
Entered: 2821 kWh
